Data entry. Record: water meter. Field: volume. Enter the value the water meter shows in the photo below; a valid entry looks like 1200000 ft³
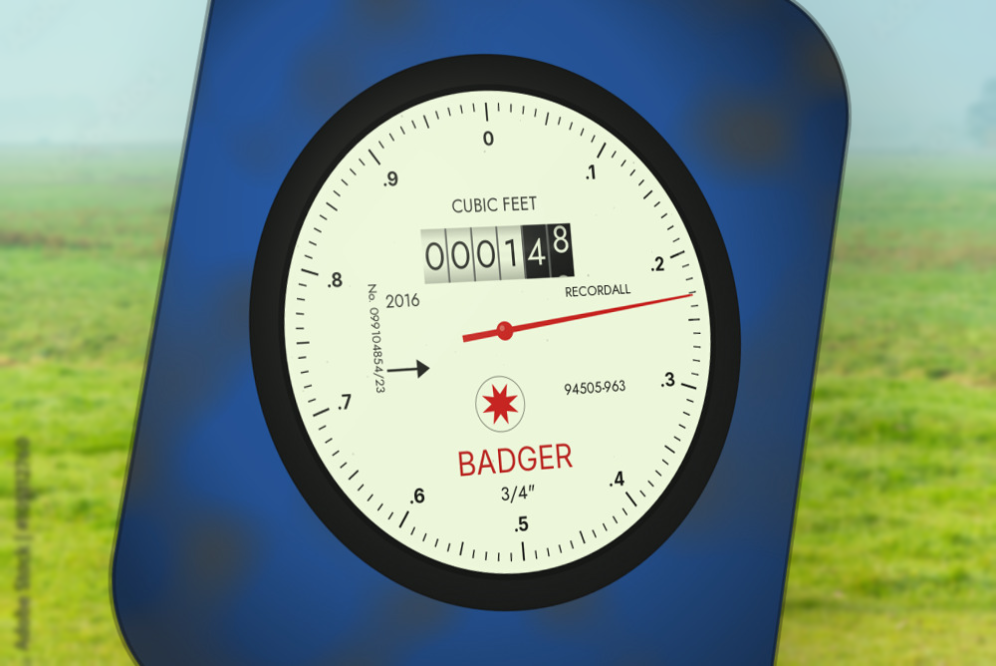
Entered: 148.23 ft³
